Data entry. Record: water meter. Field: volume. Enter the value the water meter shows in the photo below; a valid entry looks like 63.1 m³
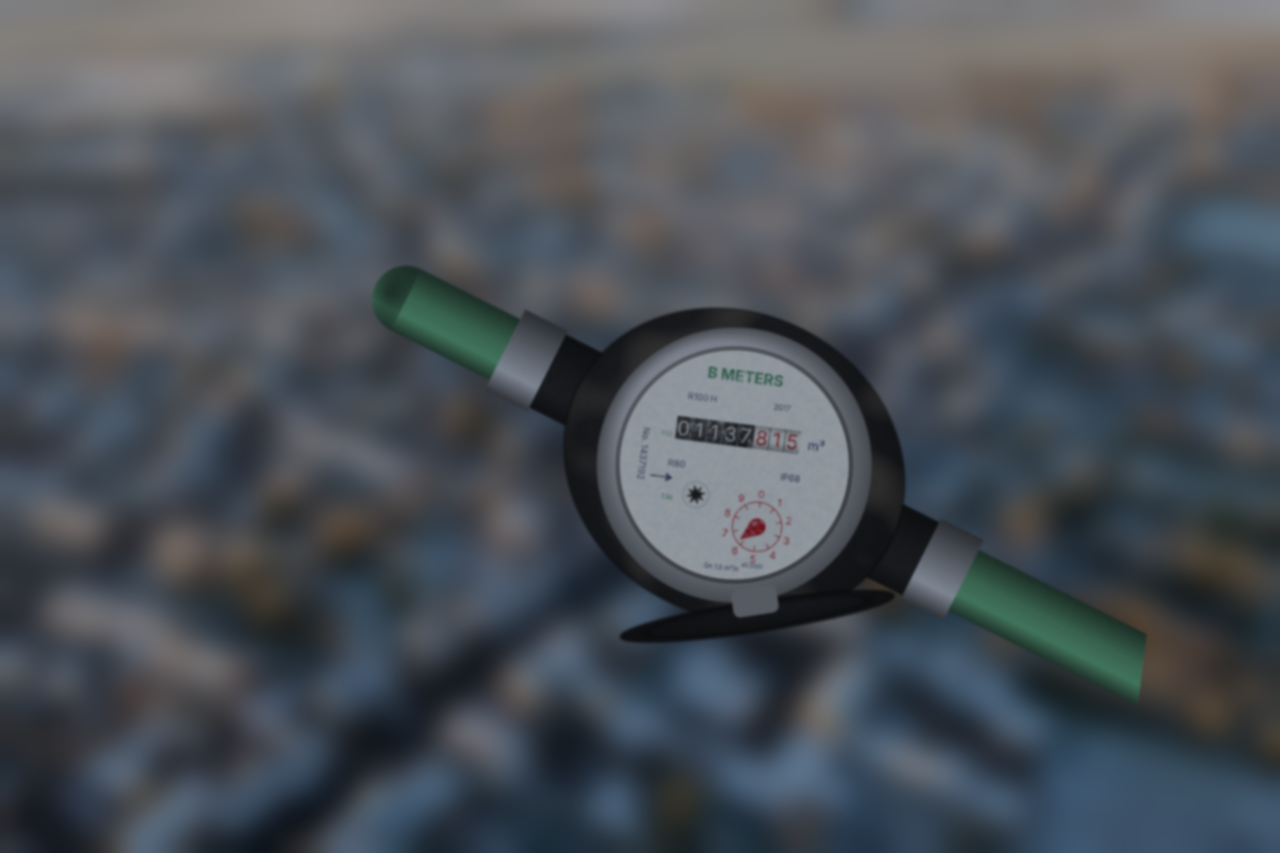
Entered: 1137.8156 m³
